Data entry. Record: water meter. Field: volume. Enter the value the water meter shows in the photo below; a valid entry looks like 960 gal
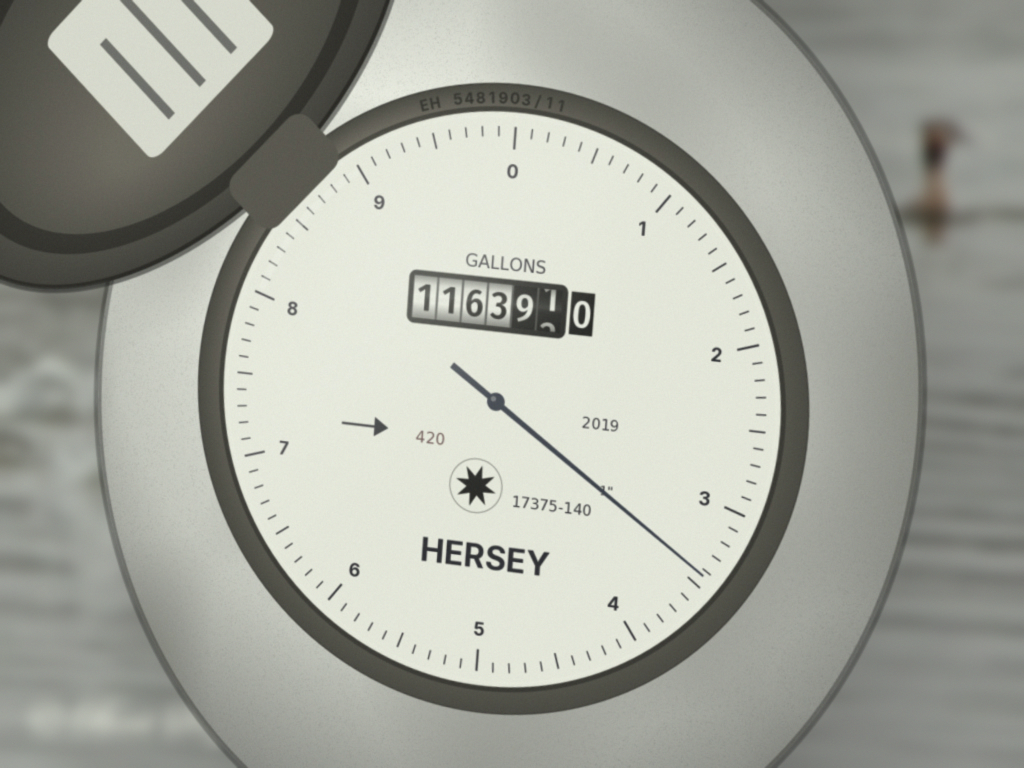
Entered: 1163913.4 gal
